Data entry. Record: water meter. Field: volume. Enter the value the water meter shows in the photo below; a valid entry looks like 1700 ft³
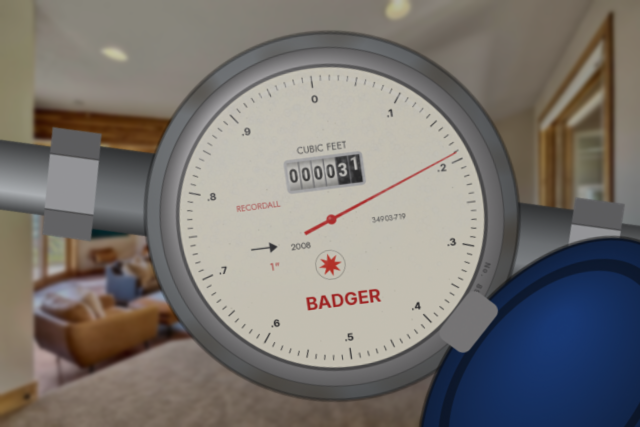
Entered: 31.19 ft³
